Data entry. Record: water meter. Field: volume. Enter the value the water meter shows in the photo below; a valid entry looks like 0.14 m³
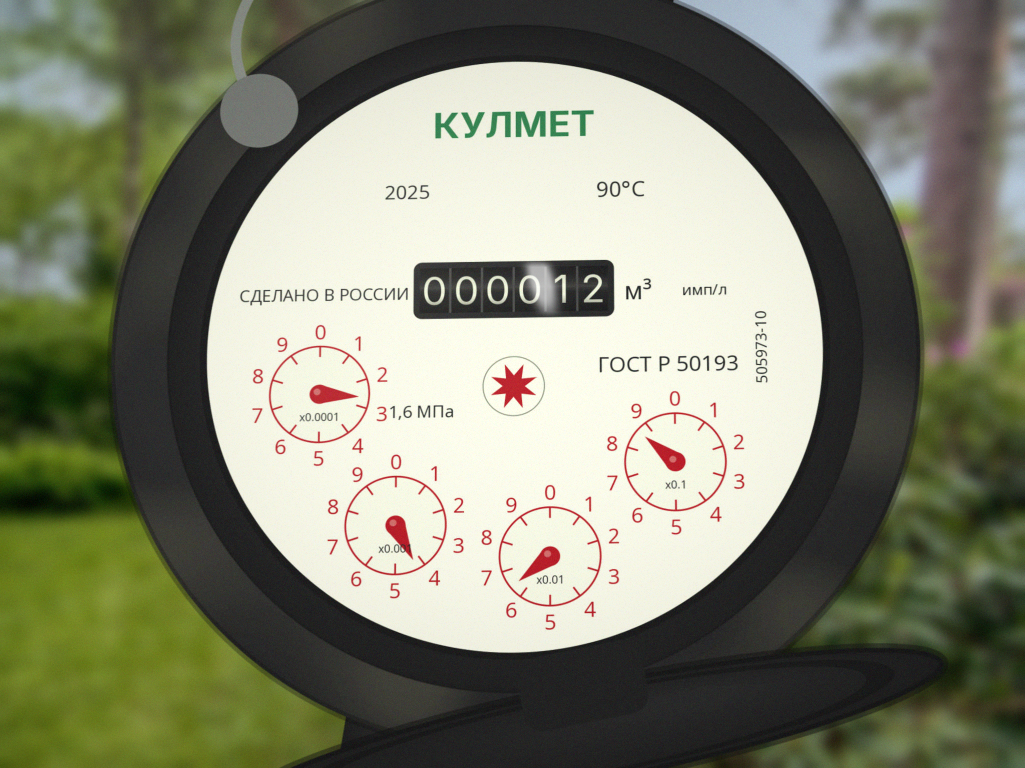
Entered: 12.8642 m³
